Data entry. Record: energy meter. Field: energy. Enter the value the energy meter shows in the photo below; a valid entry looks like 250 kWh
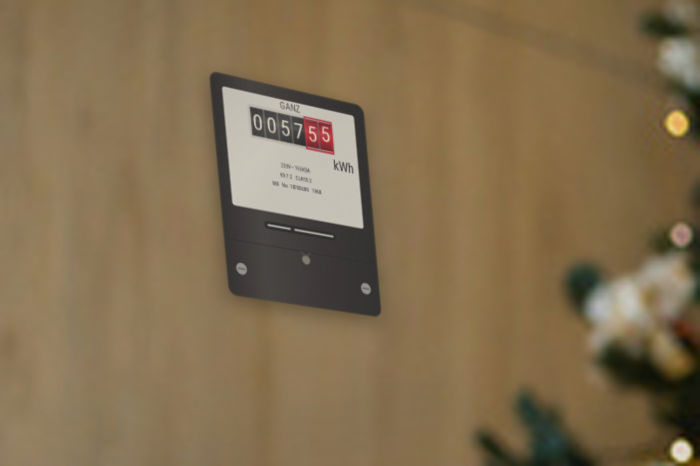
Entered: 57.55 kWh
